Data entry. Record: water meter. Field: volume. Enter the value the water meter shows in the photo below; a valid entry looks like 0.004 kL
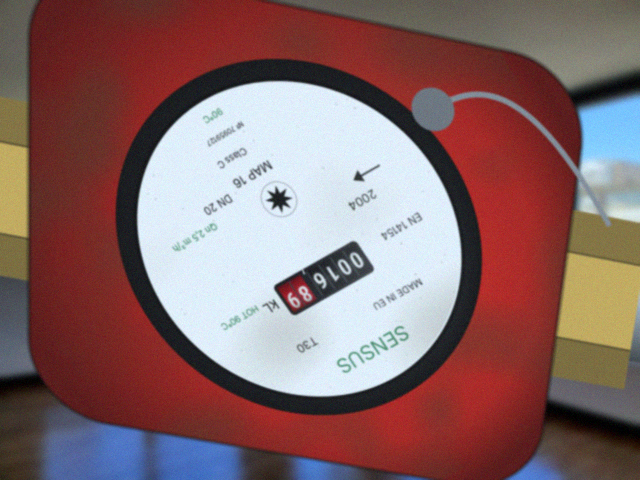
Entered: 16.89 kL
